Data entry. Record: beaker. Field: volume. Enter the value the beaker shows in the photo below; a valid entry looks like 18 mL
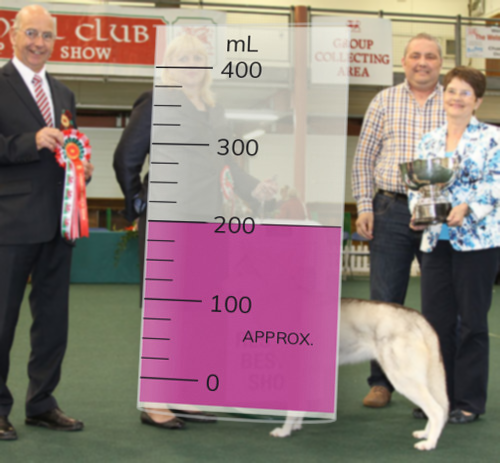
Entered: 200 mL
